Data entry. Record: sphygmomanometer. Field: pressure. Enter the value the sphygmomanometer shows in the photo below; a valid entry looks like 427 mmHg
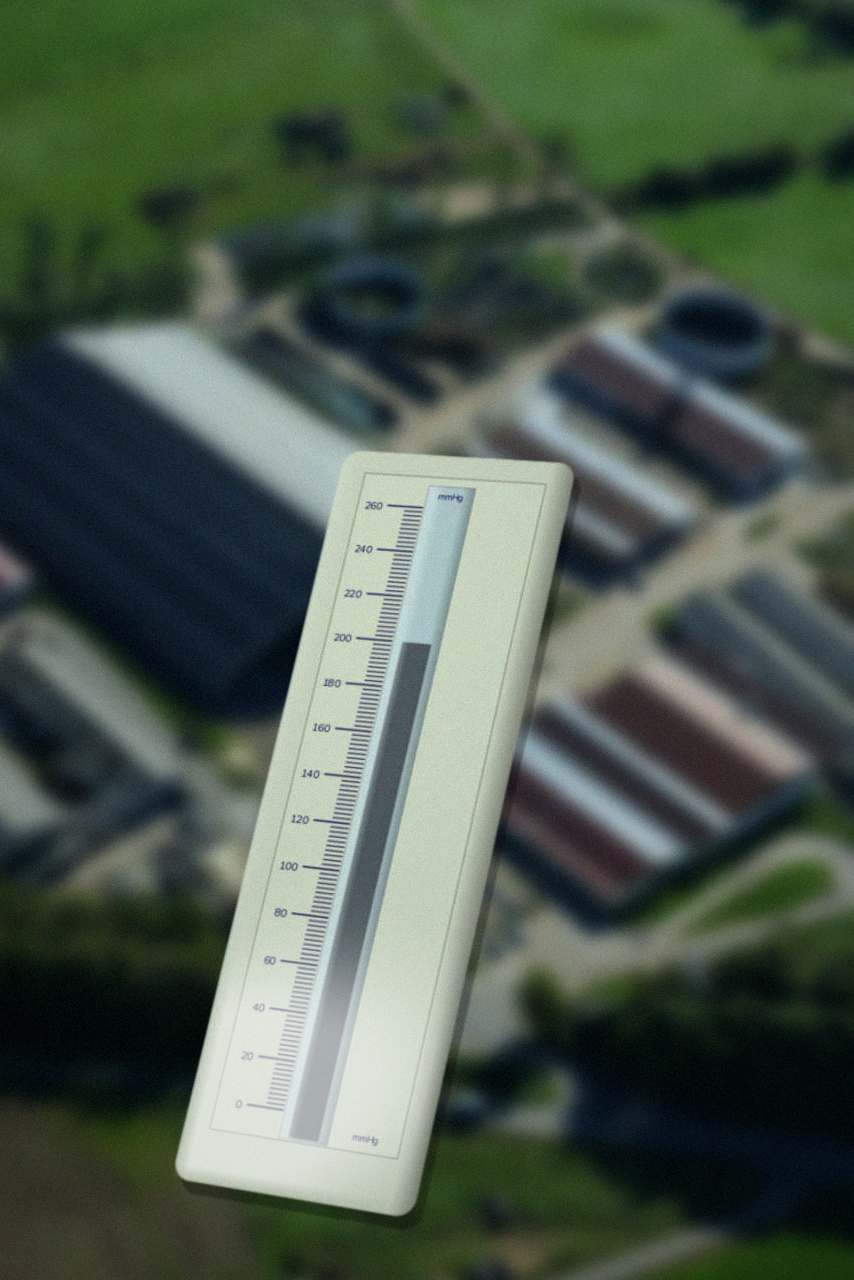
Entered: 200 mmHg
